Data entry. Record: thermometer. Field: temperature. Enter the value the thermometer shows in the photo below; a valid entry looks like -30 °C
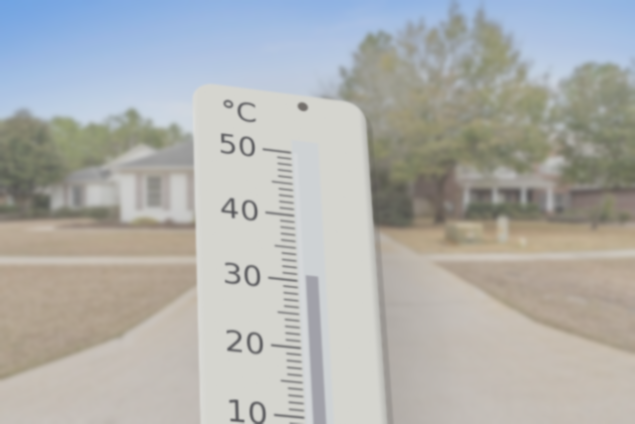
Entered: 31 °C
